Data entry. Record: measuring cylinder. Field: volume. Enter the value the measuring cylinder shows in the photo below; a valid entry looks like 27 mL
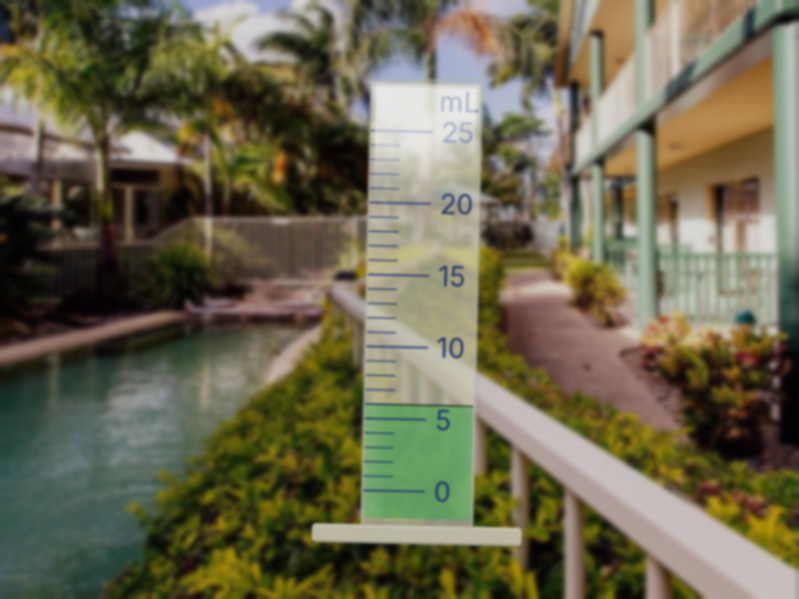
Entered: 6 mL
